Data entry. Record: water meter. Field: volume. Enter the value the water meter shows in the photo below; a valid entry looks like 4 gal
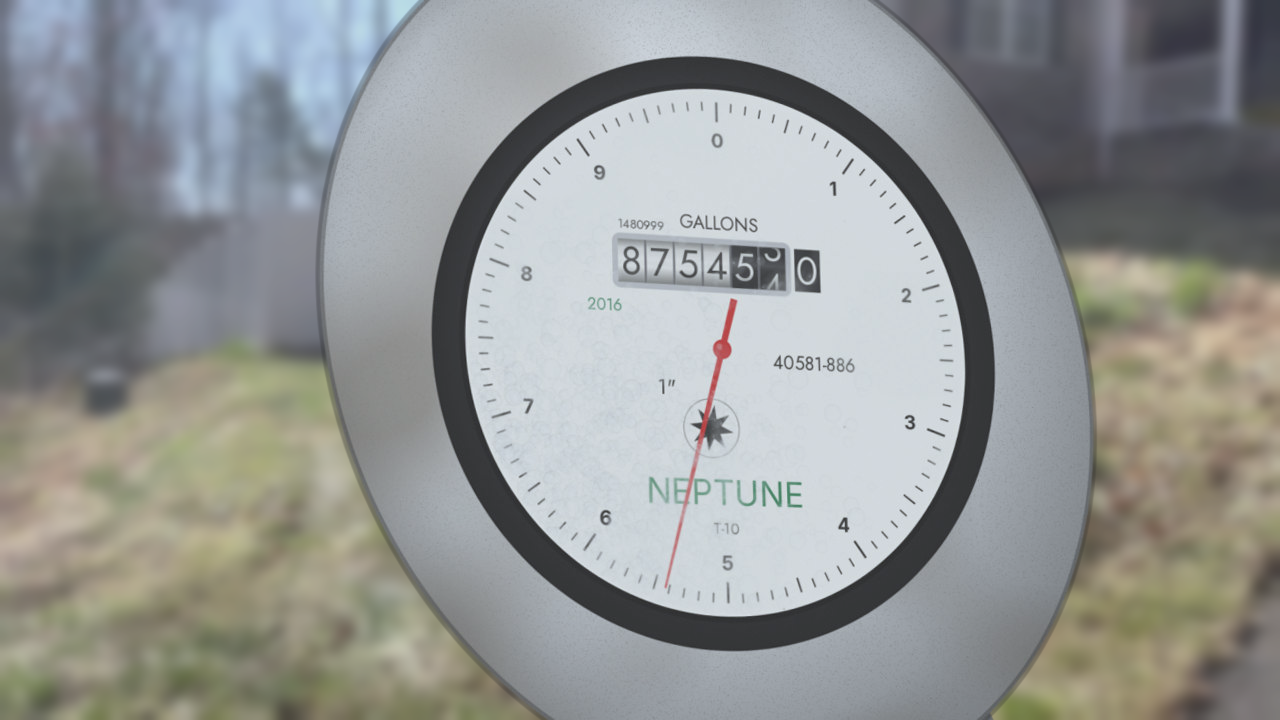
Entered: 8754535.4 gal
